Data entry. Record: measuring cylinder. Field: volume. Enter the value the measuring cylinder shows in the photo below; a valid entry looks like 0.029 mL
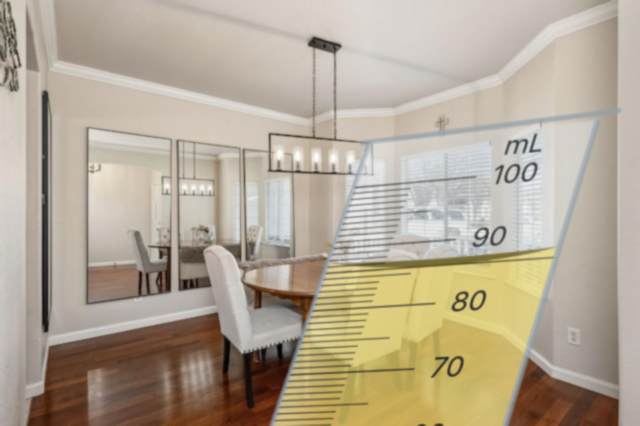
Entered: 86 mL
